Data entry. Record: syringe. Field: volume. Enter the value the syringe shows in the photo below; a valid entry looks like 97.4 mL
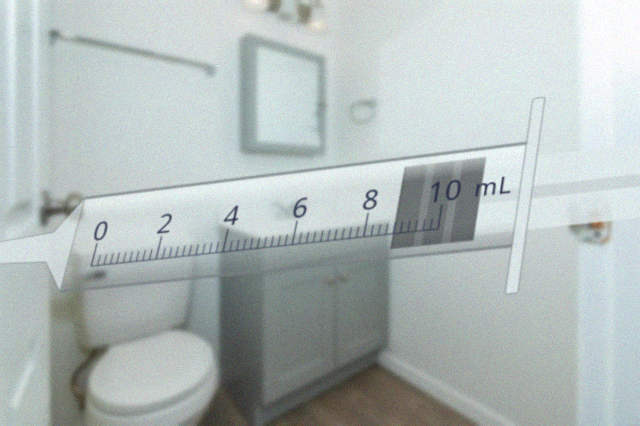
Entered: 8.8 mL
